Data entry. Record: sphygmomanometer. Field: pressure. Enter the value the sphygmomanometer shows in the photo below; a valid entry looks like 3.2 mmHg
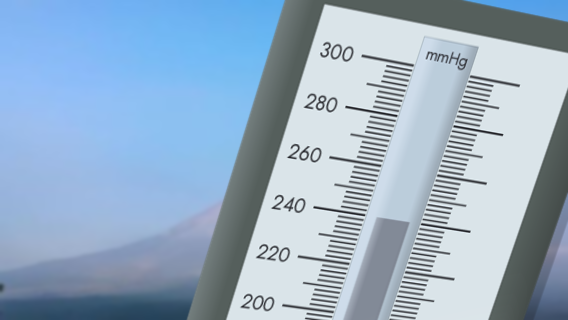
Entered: 240 mmHg
